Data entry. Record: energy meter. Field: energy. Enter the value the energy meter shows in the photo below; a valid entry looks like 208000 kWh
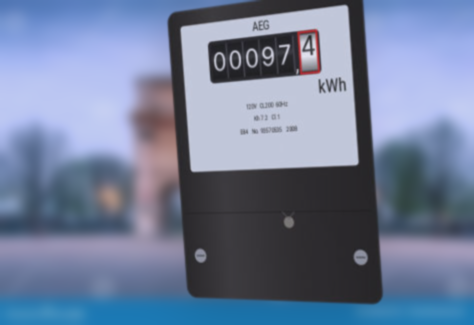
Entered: 97.4 kWh
